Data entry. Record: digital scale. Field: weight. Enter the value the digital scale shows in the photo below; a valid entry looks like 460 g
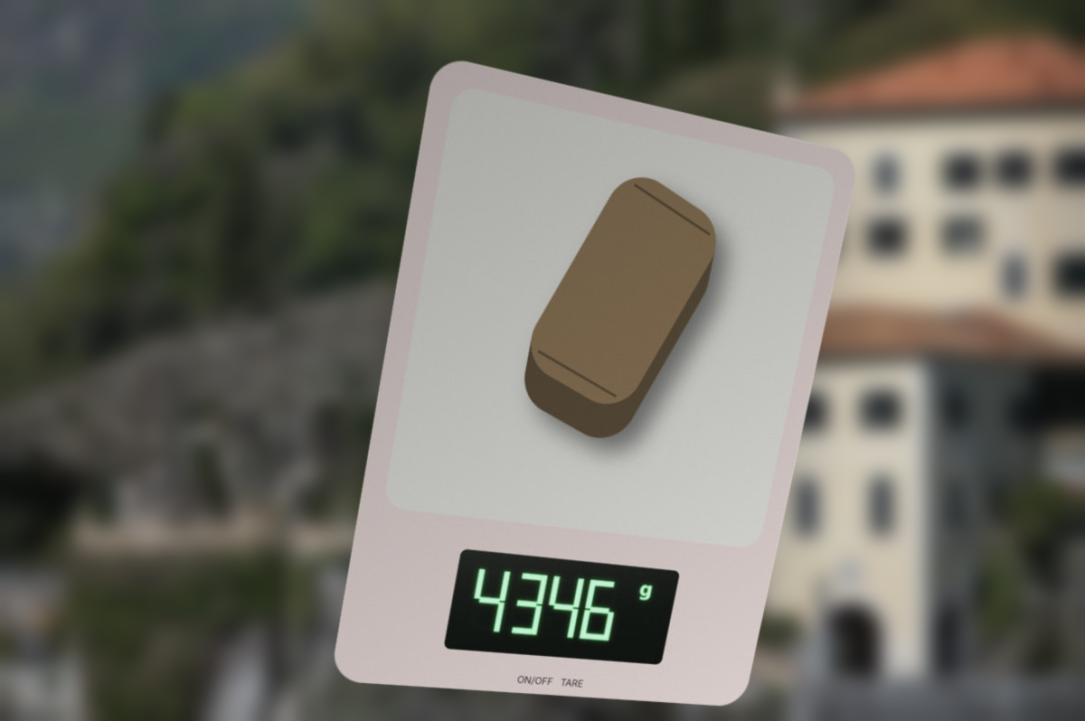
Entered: 4346 g
